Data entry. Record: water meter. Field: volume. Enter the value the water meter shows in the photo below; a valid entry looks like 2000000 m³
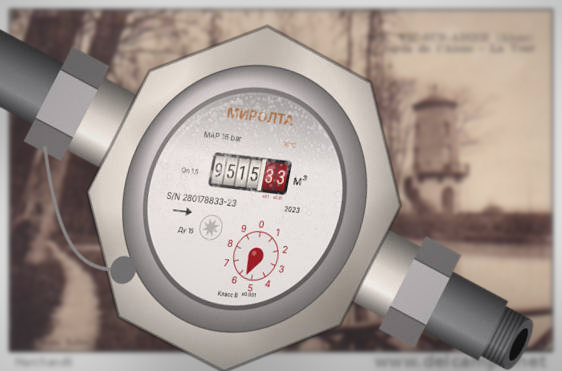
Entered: 9515.335 m³
